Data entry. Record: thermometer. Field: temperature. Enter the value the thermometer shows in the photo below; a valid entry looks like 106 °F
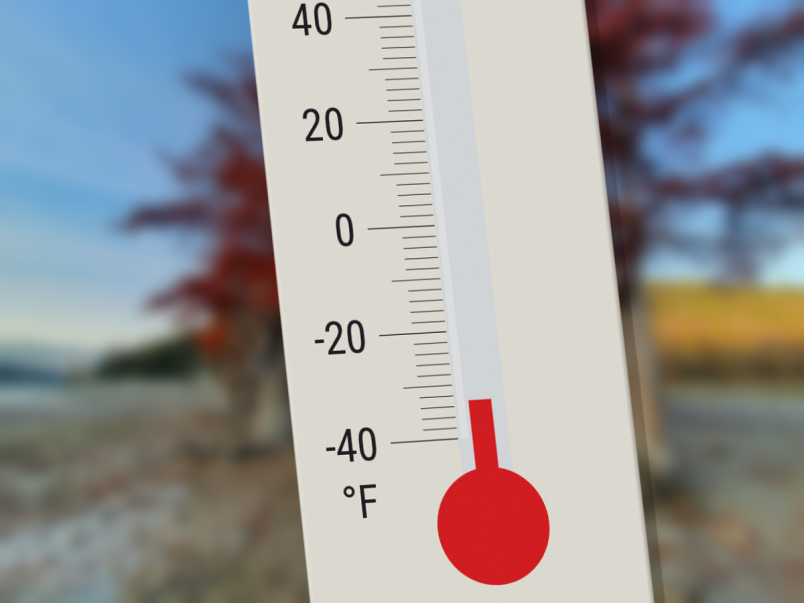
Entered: -33 °F
